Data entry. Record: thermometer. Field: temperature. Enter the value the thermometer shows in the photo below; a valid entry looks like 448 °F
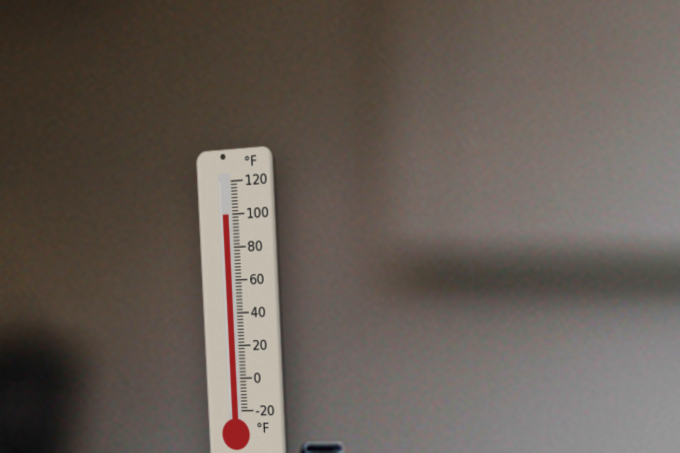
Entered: 100 °F
